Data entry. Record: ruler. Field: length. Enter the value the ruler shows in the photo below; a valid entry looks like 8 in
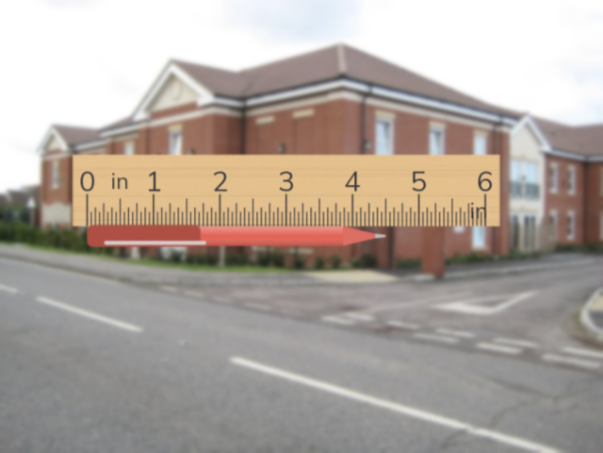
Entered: 4.5 in
